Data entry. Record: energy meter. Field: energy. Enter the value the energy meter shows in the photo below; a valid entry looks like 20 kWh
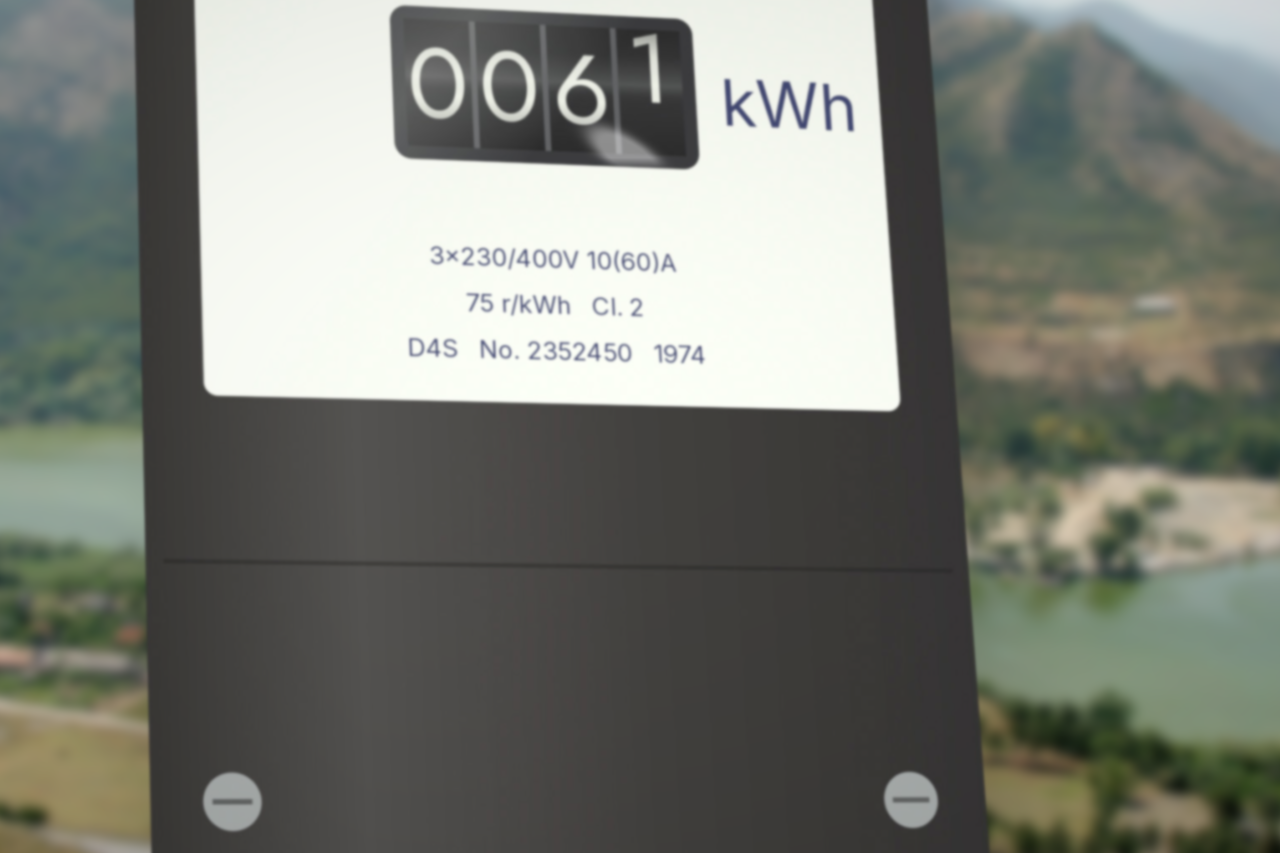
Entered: 61 kWh
